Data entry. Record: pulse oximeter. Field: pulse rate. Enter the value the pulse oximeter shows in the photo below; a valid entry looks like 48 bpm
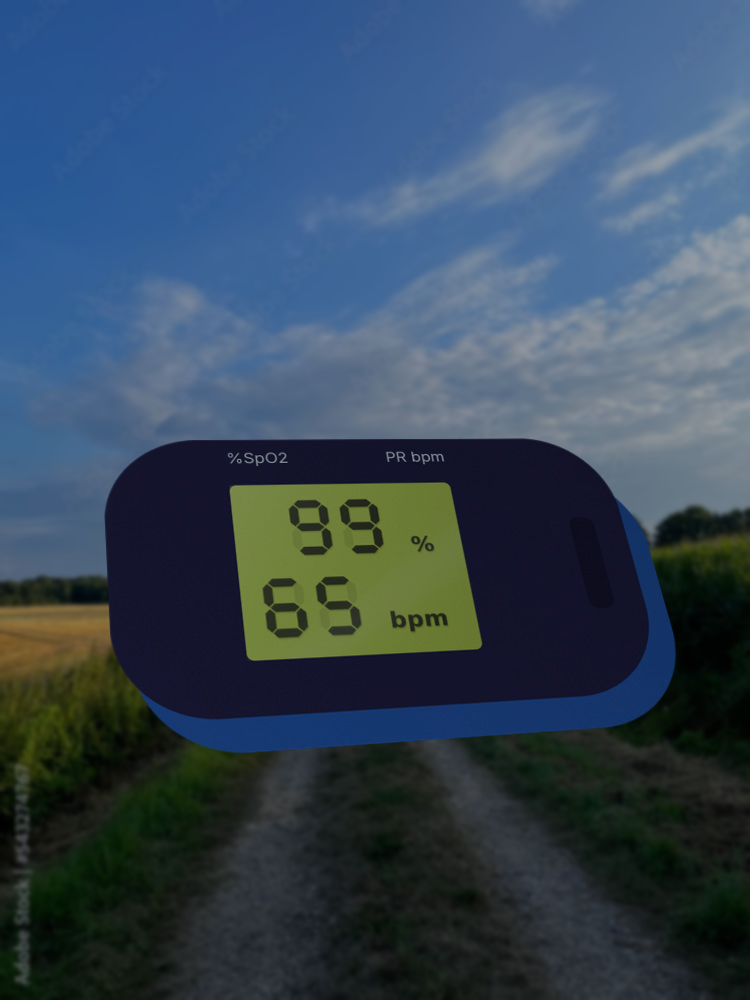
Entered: 65 bpm
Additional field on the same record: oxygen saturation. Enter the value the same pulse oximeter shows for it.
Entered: 99 %
